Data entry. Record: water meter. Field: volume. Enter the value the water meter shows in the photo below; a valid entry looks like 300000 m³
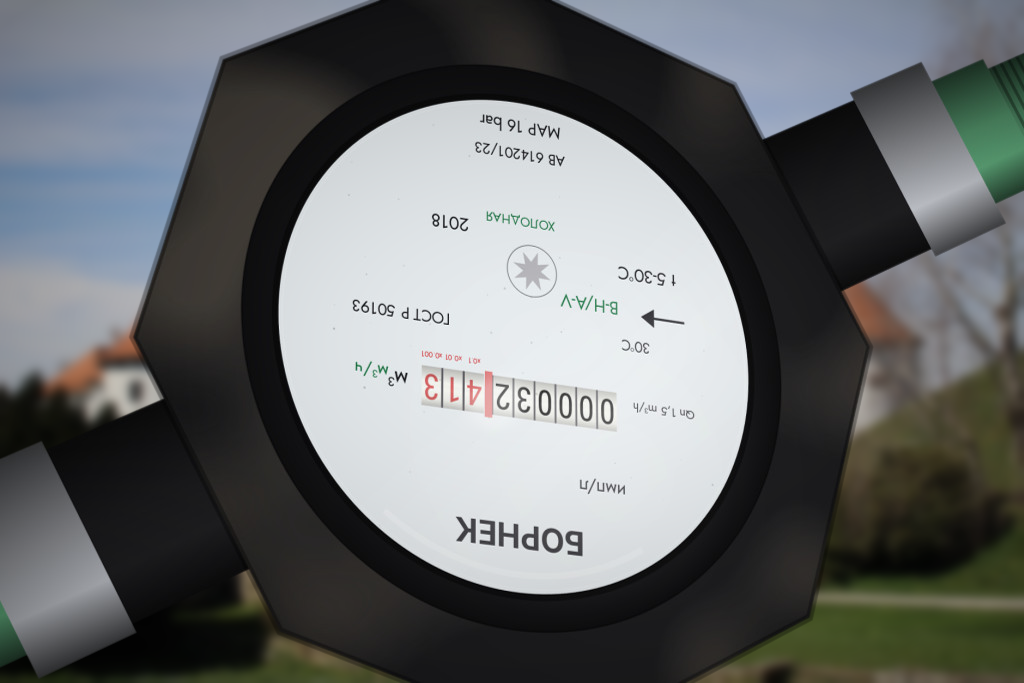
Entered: 32.413 m³
